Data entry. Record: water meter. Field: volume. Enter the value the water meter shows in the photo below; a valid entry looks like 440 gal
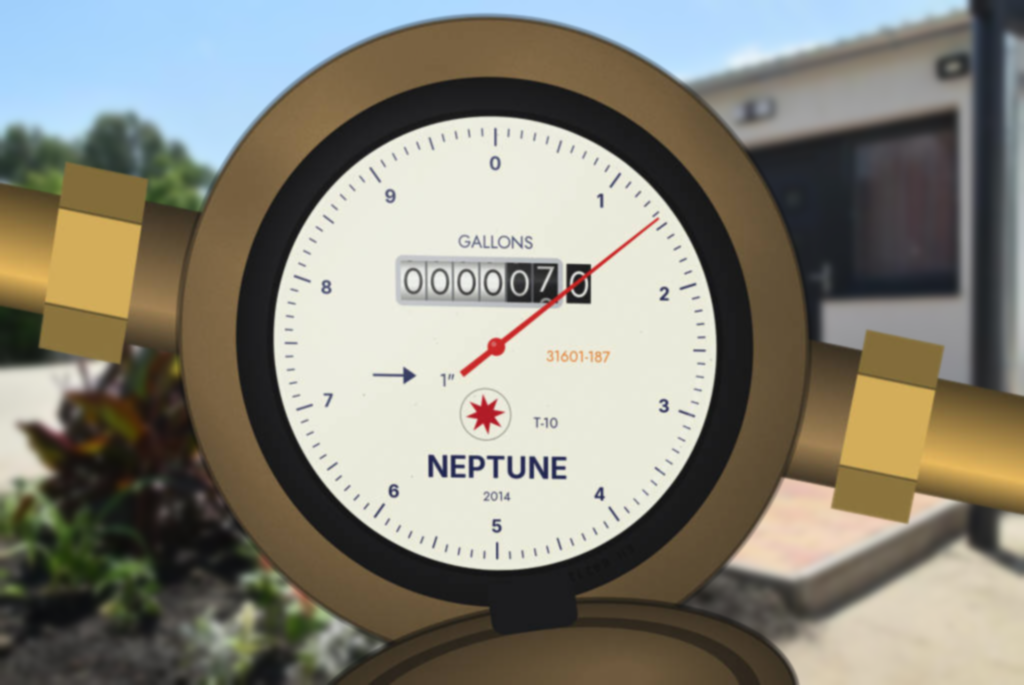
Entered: 71.4 gal
